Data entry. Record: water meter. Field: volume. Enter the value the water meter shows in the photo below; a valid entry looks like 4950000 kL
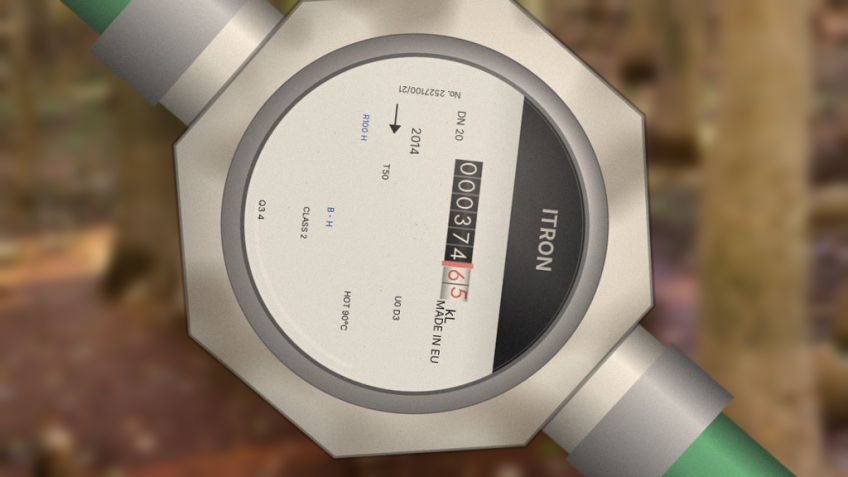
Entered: 374.65 kL
